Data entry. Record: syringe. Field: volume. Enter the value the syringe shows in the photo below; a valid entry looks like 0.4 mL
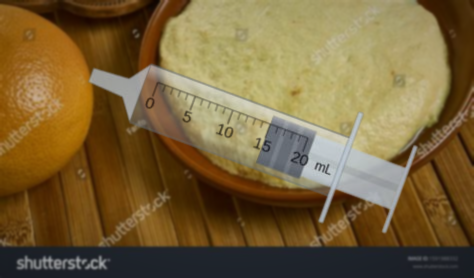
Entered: 15 mL
